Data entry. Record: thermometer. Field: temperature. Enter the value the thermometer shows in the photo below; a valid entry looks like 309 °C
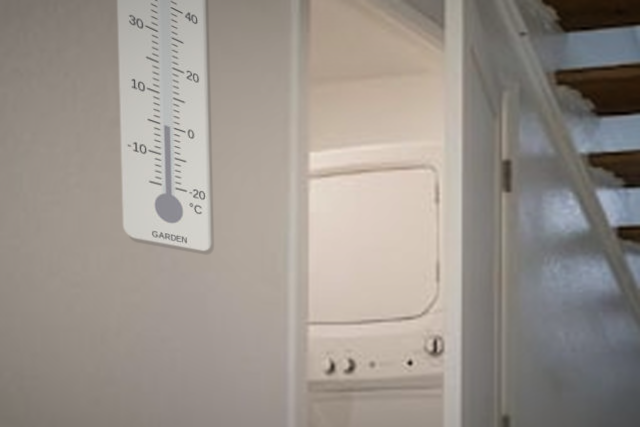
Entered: 0 °C
